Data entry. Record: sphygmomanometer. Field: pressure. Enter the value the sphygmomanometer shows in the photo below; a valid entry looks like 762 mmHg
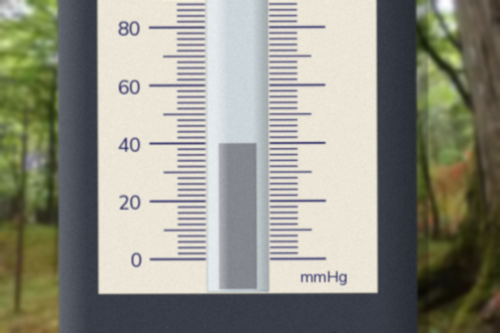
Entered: 40 mmHg
